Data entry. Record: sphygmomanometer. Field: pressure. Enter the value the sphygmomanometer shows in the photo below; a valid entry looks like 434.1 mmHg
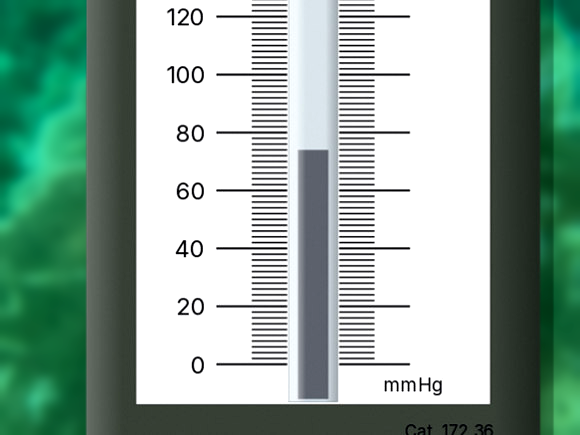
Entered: 74 mmHg
